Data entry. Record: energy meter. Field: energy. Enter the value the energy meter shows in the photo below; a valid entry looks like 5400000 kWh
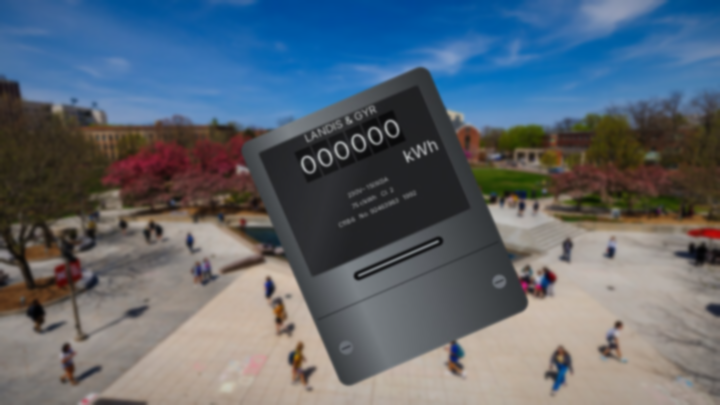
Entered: 0 kWh
